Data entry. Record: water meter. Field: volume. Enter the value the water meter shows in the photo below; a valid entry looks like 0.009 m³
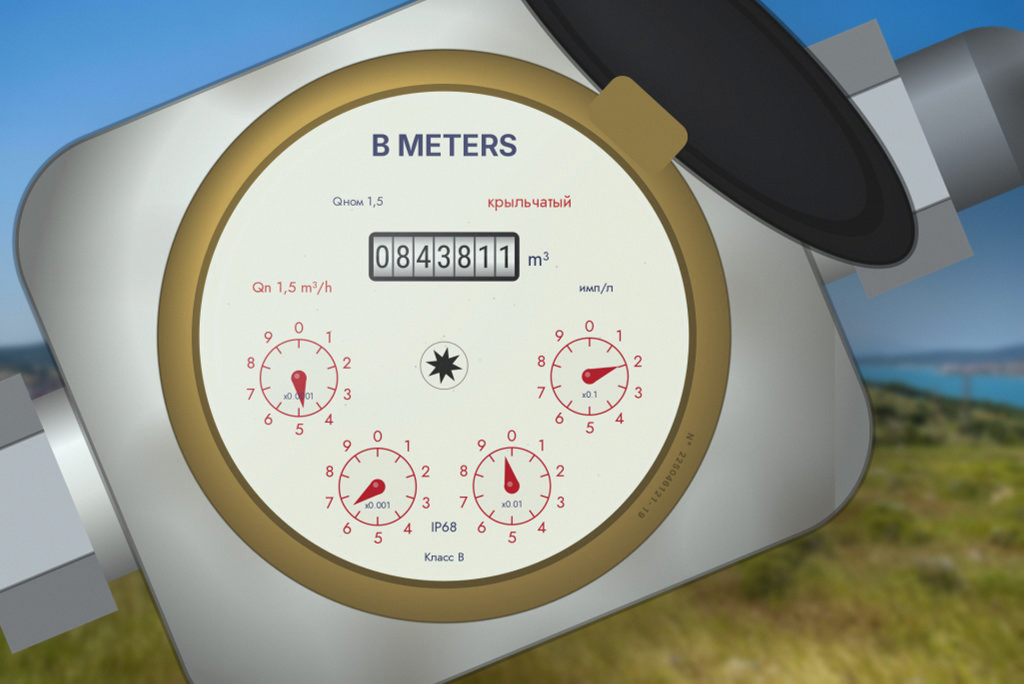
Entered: 843811.1964 m³
